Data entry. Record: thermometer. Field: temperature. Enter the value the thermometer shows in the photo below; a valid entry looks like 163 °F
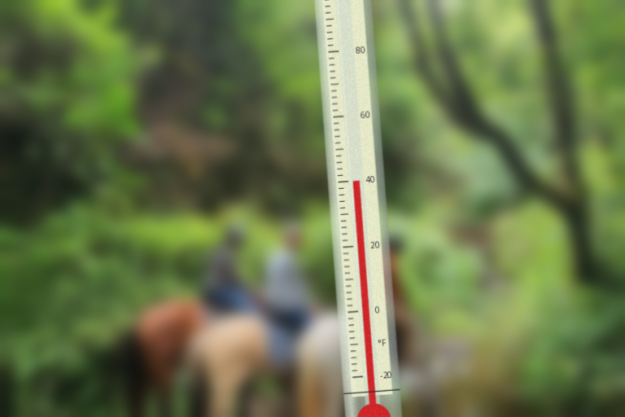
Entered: 40 °F
